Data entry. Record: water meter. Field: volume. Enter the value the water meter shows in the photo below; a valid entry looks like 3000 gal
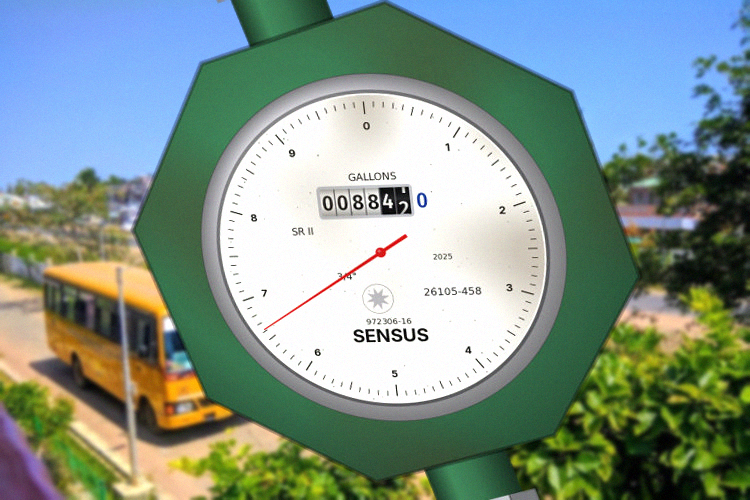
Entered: 88416.6 gal
